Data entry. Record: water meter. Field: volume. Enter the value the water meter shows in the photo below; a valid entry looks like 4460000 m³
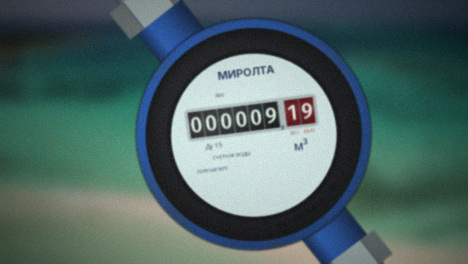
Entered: 9.19 m³
